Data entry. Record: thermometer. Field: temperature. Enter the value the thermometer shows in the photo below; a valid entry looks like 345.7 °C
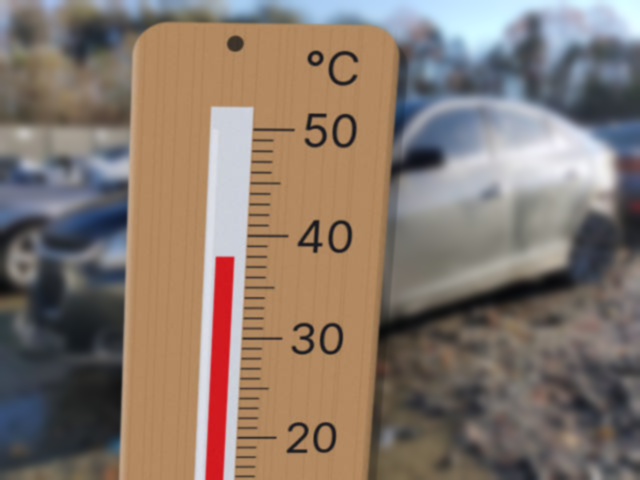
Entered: 38 °C
